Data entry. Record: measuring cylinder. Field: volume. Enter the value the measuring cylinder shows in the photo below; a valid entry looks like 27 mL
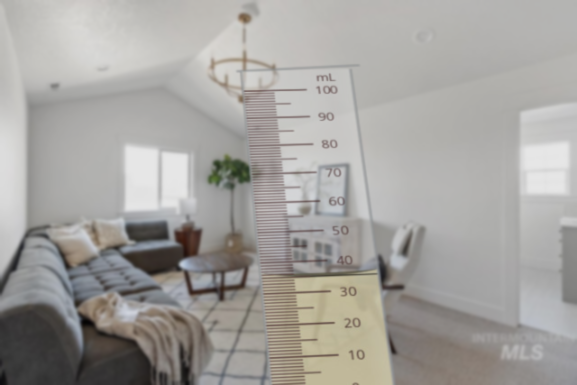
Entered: 35 mL
